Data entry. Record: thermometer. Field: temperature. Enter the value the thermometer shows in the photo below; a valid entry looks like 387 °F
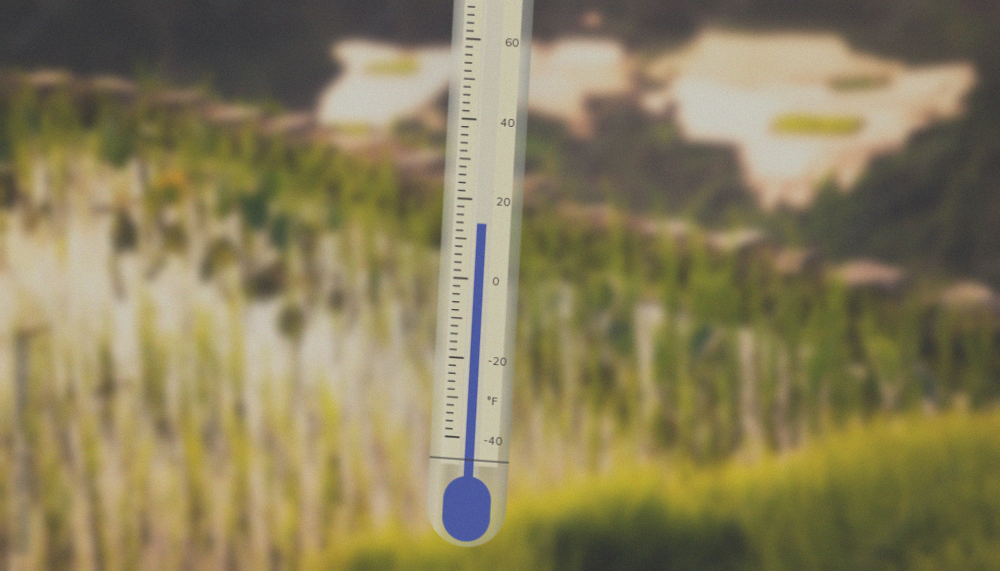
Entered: 14 °F
